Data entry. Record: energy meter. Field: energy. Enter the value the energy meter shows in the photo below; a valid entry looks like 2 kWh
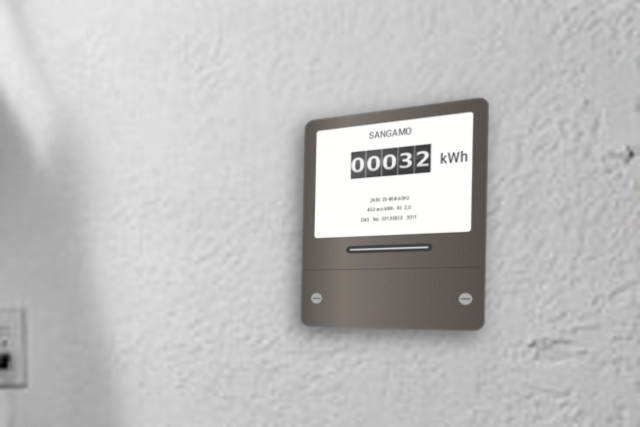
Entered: 32 kWh
